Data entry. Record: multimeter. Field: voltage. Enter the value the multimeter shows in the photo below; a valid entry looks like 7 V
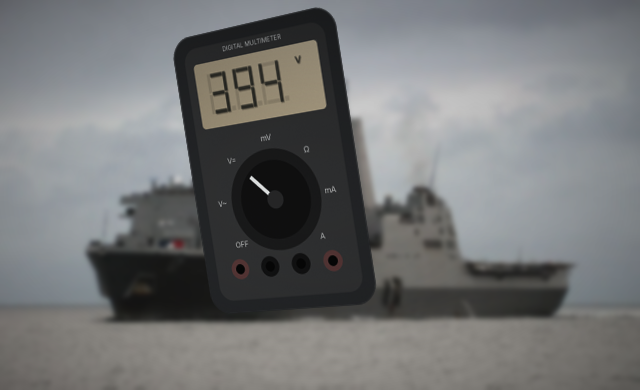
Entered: 394 V
